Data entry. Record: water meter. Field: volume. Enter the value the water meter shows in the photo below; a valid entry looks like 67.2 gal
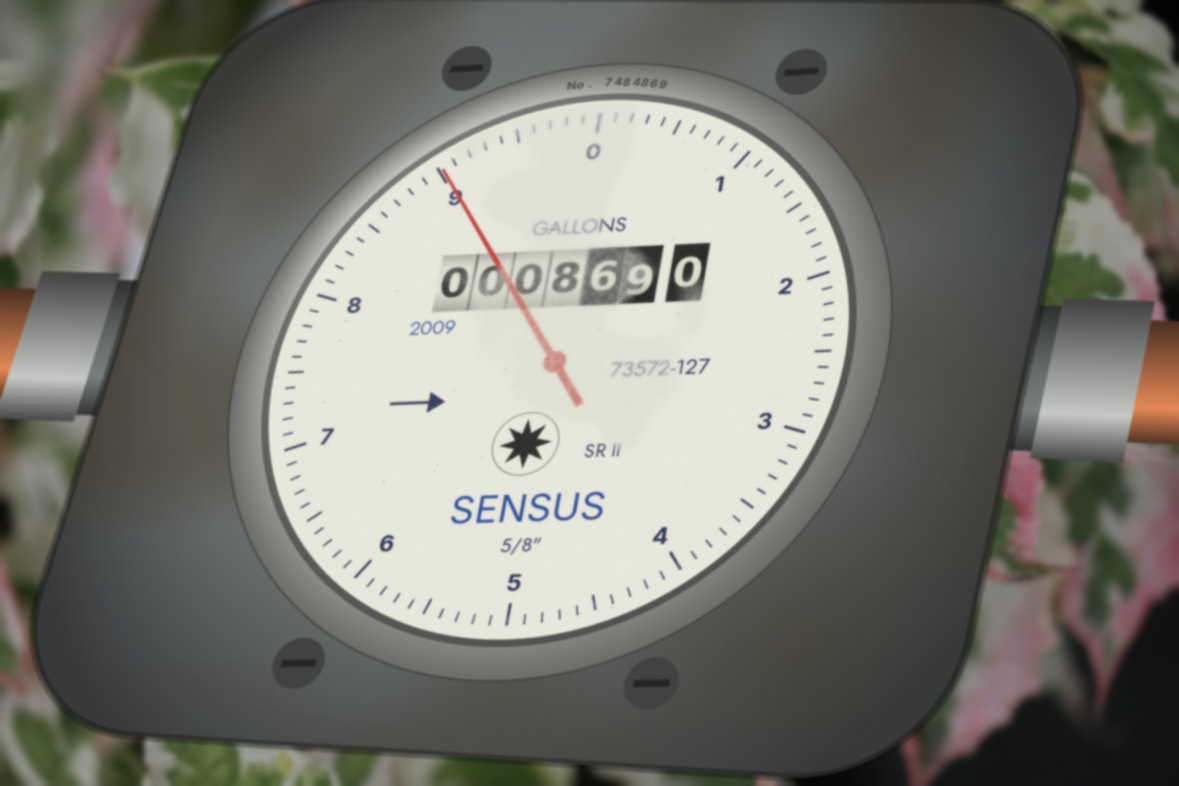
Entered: 8689.0 gal
